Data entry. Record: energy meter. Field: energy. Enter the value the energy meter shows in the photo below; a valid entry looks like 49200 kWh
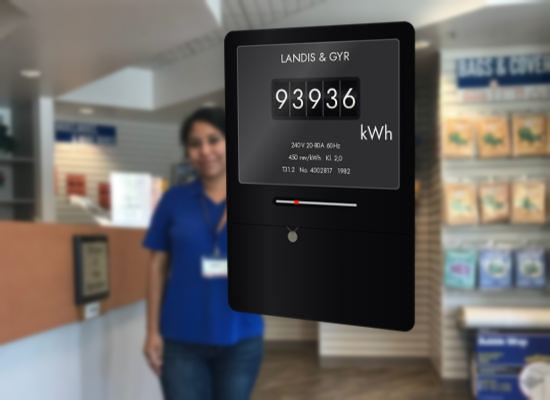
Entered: 93936 kWh
